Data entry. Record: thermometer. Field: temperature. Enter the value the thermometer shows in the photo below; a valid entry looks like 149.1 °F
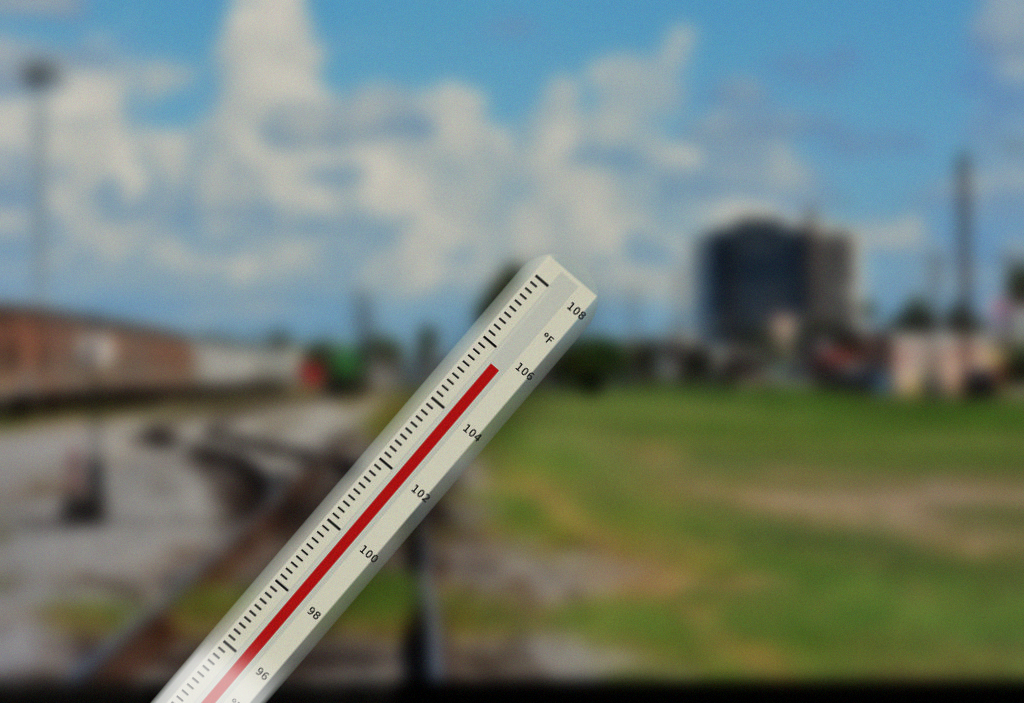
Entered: 105.6 °F
